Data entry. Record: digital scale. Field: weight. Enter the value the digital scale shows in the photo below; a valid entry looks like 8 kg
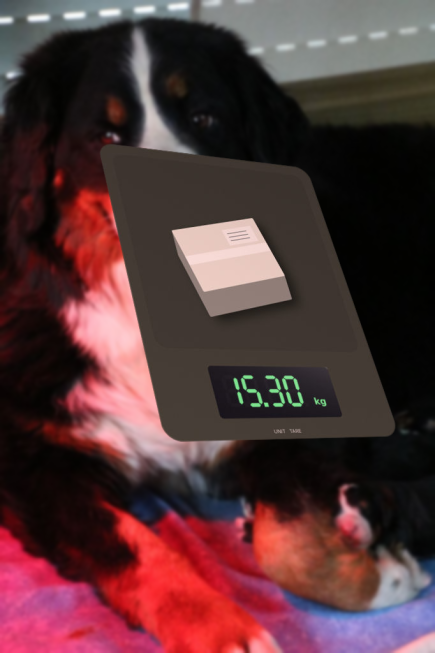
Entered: 15.30 kg
